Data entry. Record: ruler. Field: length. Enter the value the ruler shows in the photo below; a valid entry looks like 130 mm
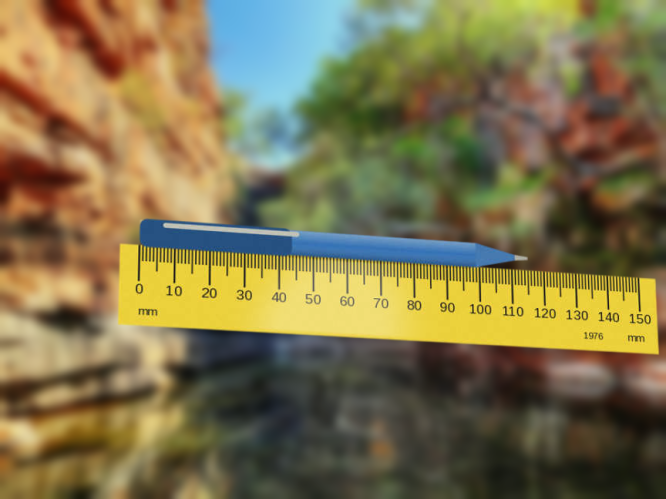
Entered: 115 mm
